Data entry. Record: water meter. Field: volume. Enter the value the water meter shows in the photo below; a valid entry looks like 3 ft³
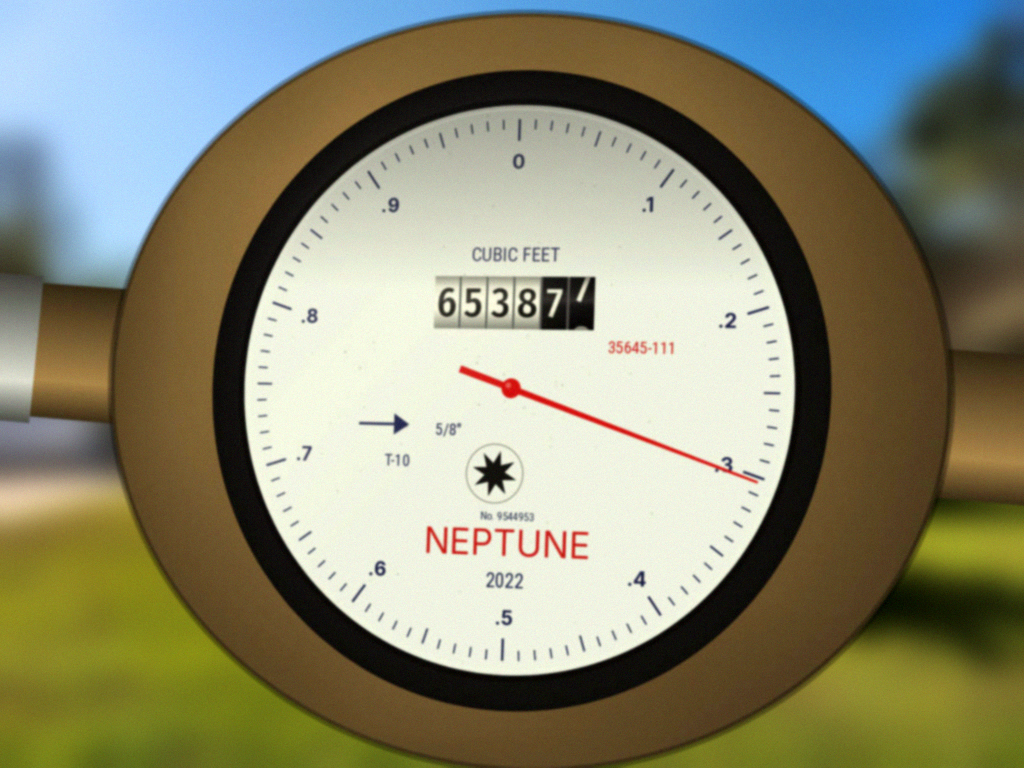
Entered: 653877.30 ft³
